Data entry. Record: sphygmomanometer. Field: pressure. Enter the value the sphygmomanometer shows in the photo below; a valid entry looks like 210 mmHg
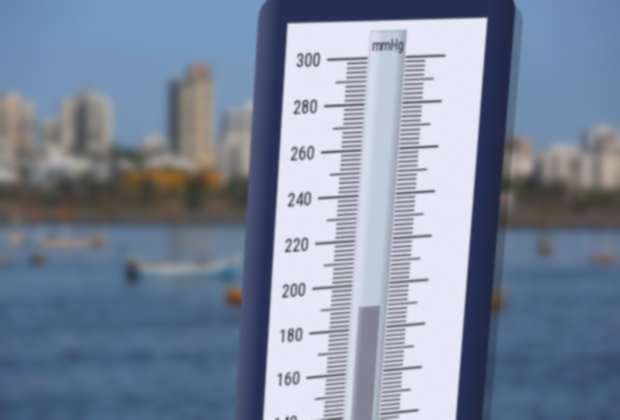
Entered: 190 mmHg
